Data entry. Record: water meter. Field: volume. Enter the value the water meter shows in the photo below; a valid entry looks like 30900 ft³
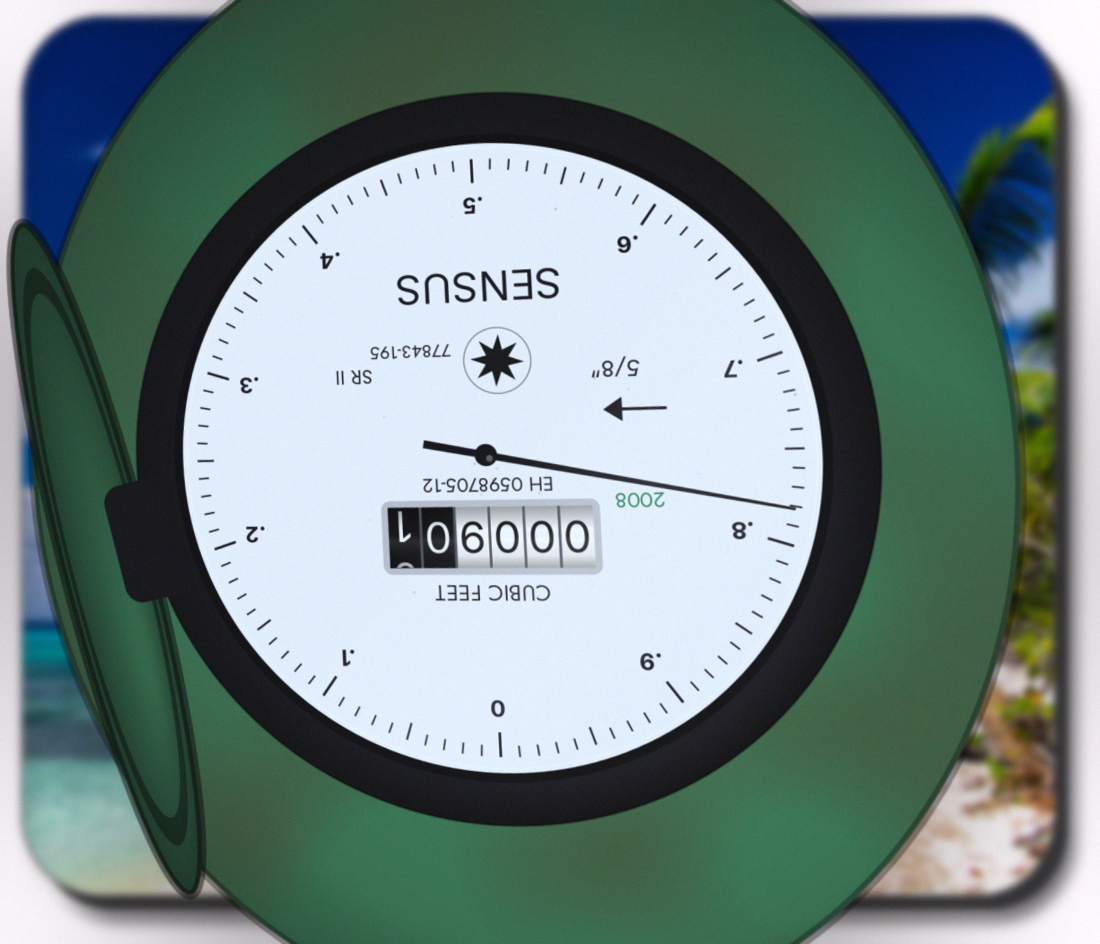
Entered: 900.78 ft³
